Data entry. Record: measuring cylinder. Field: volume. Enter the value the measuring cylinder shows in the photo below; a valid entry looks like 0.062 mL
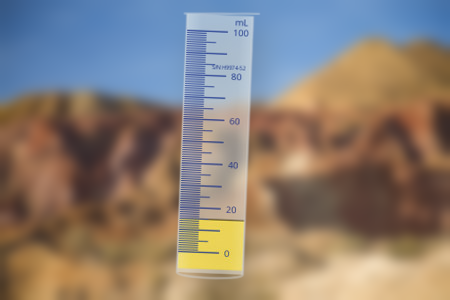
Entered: 15 mL
